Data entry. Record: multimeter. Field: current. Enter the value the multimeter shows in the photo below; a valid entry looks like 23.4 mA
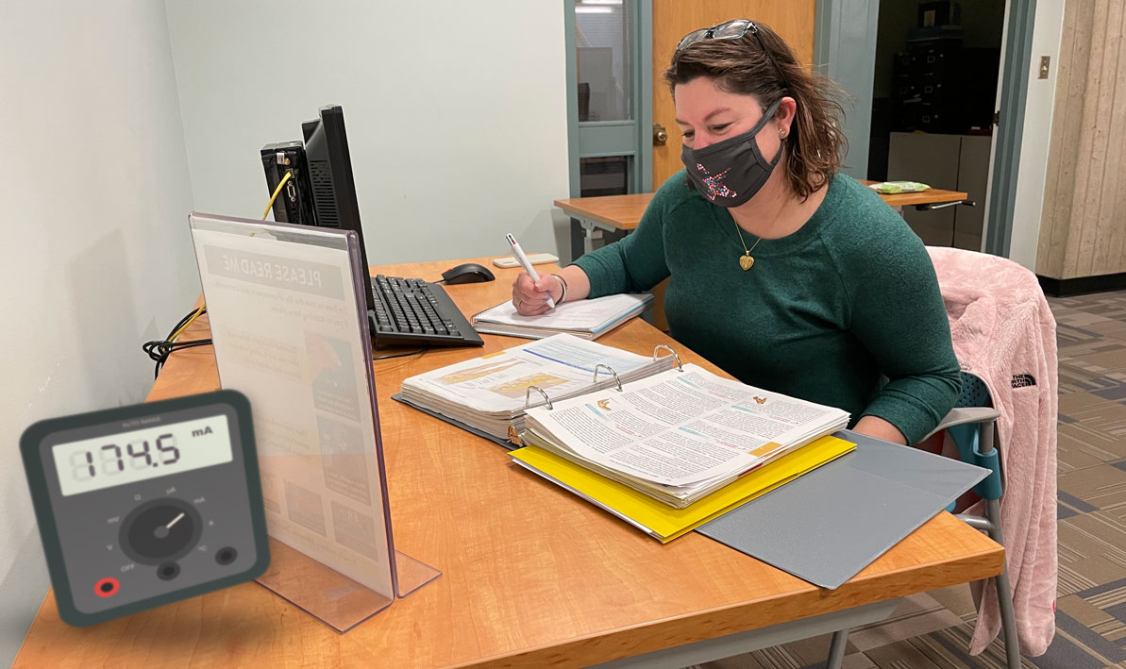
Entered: 174.5 mA
